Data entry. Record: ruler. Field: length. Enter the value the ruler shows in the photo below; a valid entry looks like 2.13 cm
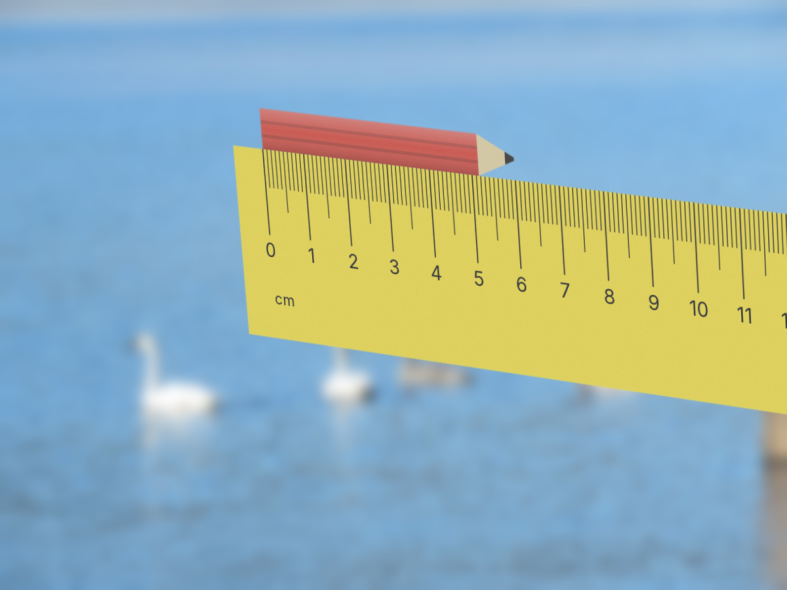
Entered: 6 cm
